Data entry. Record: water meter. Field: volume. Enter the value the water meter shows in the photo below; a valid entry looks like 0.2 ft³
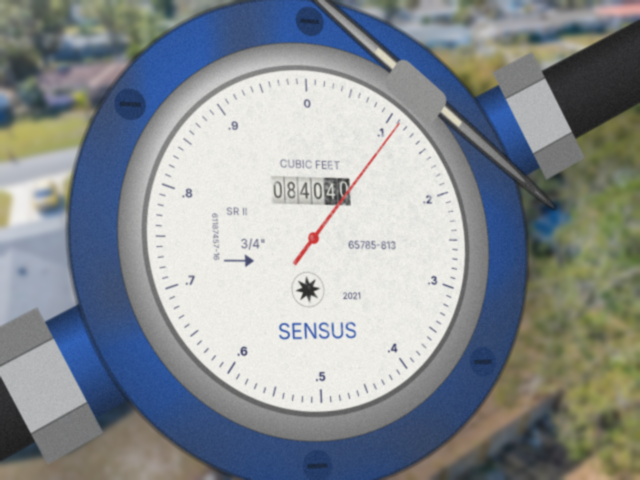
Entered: 84040.11 ft³
